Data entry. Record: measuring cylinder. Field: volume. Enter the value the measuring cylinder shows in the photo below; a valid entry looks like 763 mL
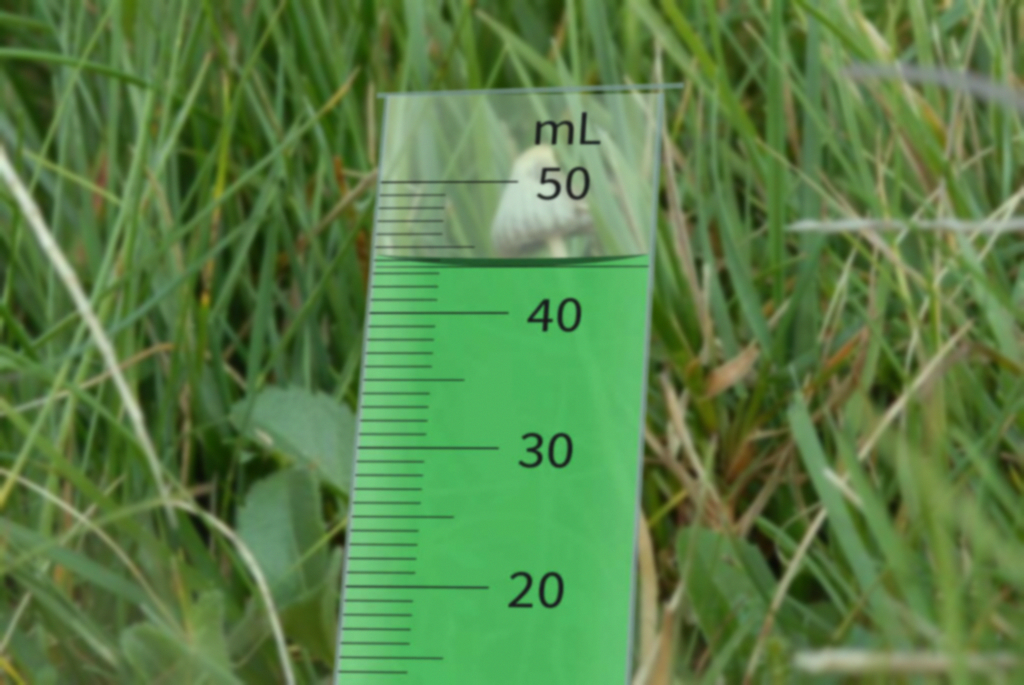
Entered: 43.5 mL
